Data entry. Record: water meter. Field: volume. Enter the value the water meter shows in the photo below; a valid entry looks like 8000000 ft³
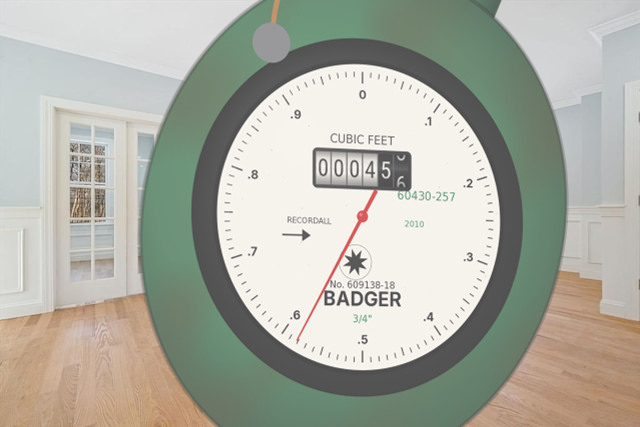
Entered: 455.58 ft³
